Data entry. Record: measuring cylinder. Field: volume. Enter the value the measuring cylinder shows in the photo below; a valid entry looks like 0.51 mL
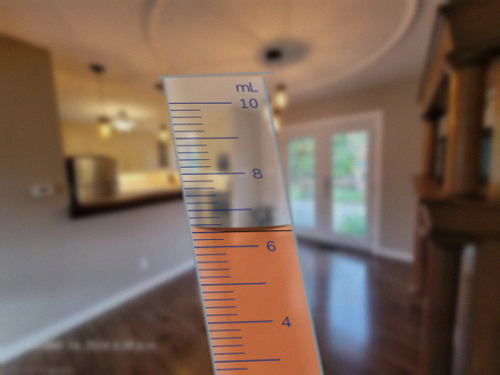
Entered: 6.4 mL
